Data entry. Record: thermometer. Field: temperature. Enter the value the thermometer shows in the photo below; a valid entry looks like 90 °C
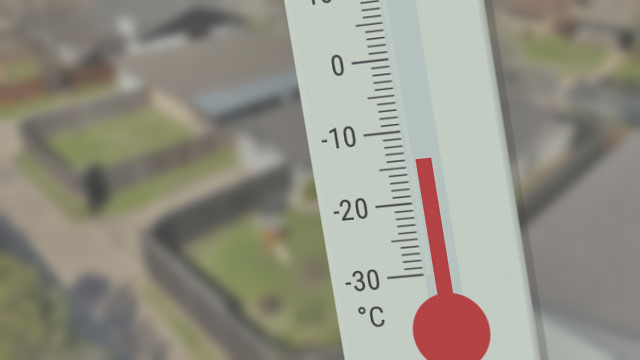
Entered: -14 °C
